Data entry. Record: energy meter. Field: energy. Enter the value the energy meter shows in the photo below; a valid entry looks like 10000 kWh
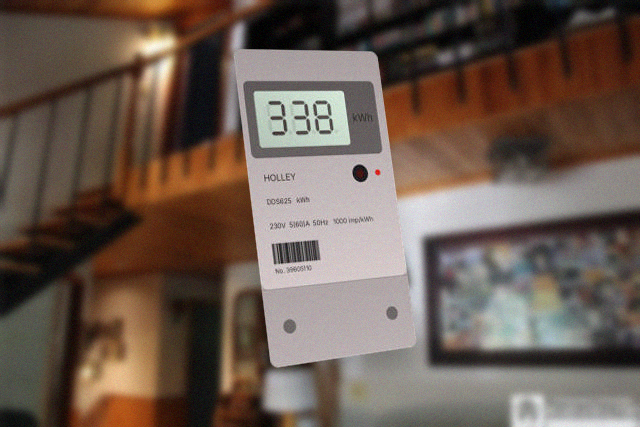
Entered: 338 kWh
